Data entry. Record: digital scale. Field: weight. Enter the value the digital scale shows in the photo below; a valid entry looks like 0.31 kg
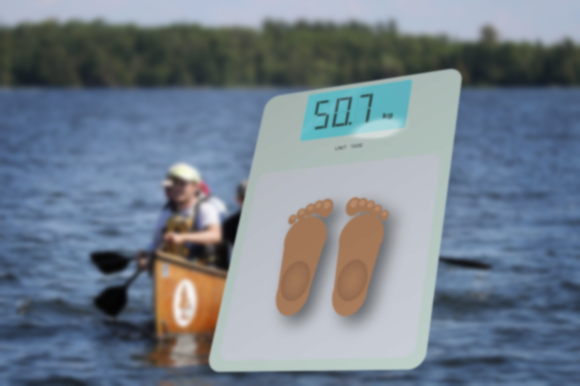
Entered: 50.7 kg
